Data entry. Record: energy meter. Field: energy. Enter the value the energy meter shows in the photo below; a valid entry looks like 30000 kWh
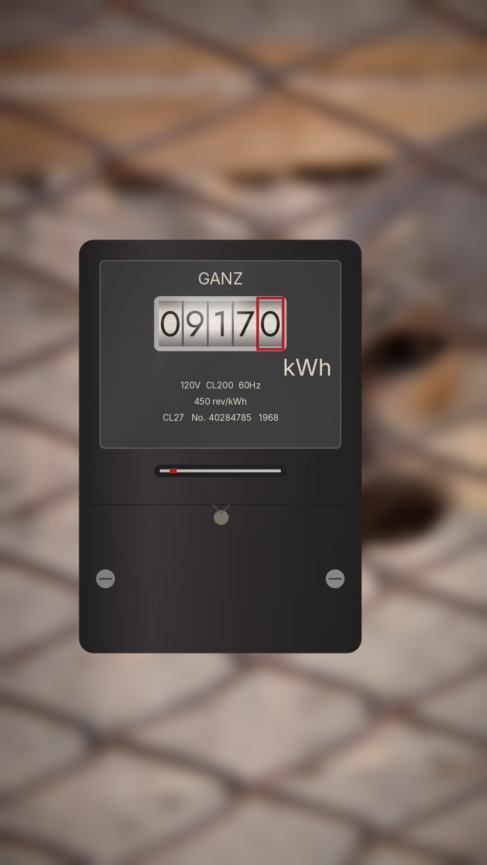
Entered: 917.0 kWh
